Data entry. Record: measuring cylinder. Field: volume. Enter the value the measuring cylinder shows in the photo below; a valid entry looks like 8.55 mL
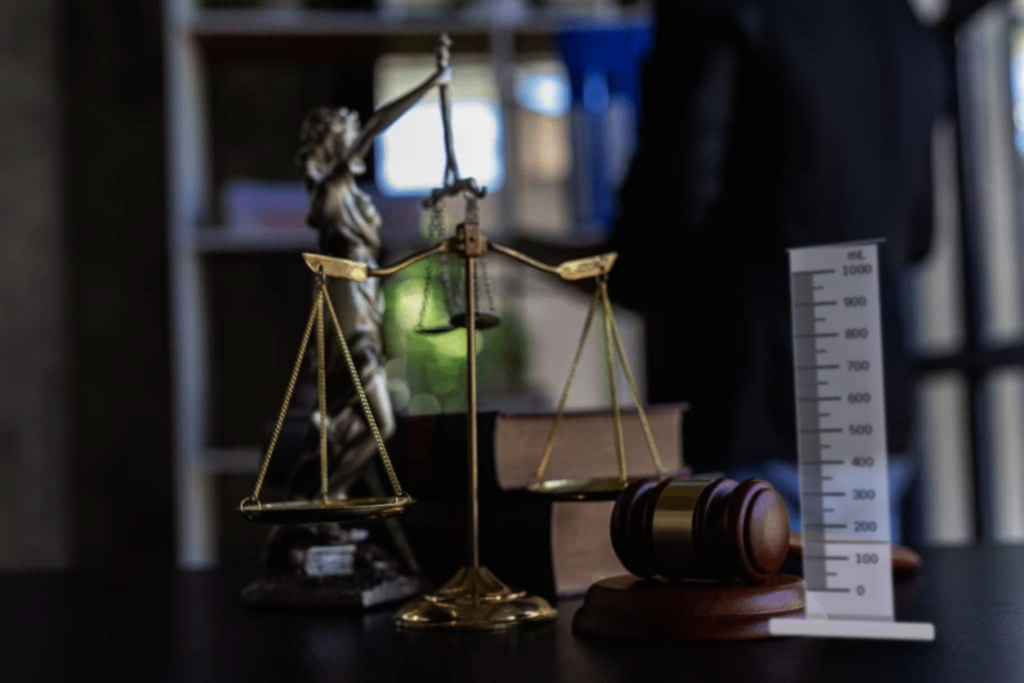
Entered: 150 mL
